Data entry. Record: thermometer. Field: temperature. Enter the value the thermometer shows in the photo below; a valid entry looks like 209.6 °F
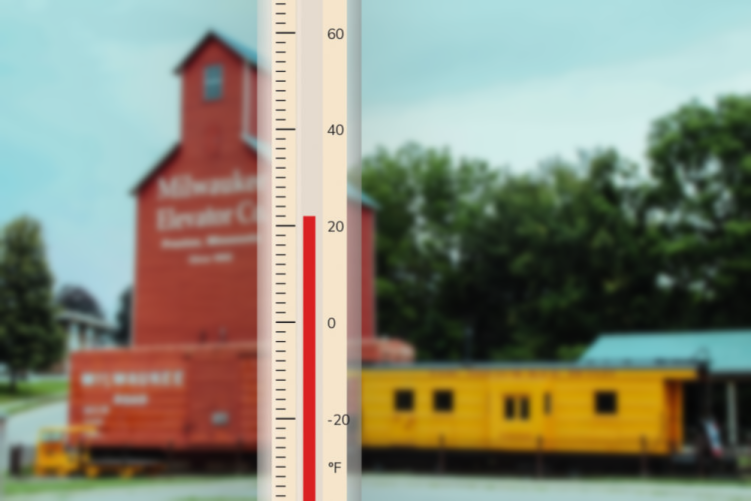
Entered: 22 °F
